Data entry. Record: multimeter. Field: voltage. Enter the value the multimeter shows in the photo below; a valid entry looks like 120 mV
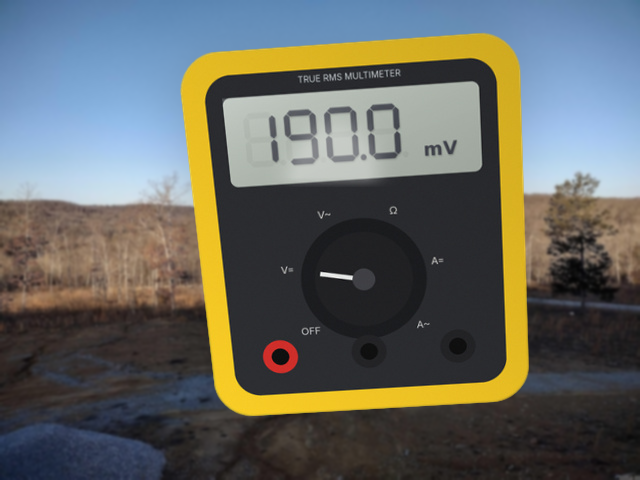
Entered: 190.0 mV
